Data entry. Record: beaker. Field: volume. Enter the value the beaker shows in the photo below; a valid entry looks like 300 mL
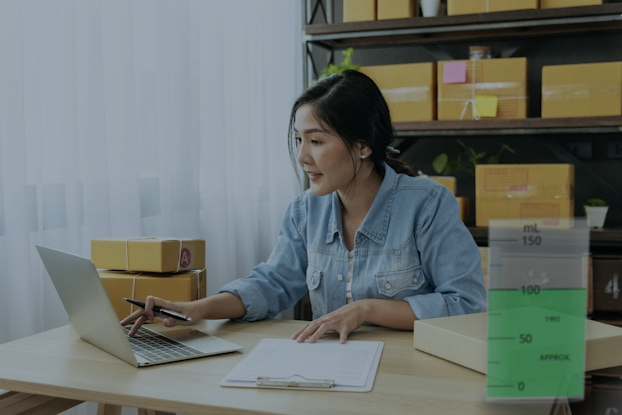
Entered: 100 mL
